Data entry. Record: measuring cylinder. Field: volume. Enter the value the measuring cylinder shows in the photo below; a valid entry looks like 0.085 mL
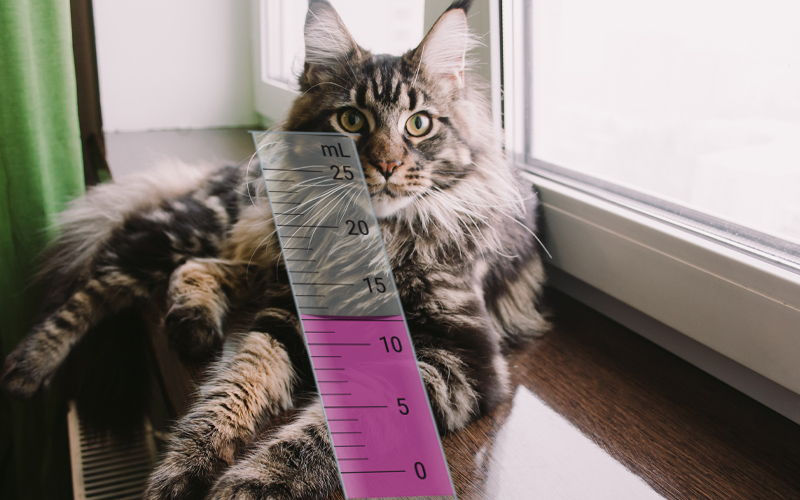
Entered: 12 mL
